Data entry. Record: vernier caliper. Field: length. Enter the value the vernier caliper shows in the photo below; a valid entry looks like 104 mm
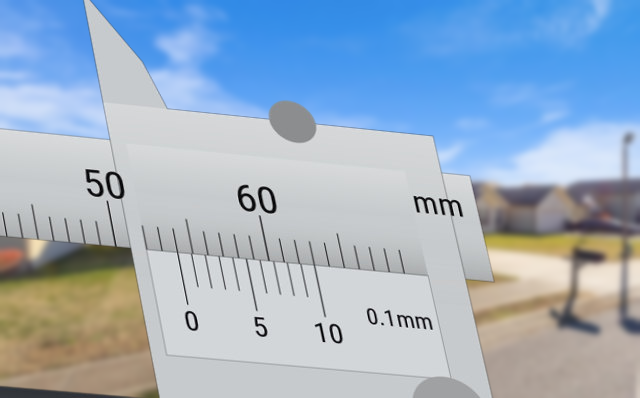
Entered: 54.0 mm
